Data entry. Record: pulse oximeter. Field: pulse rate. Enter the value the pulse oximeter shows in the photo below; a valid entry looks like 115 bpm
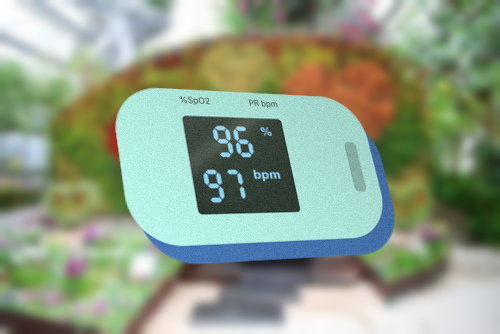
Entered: 97 bpm
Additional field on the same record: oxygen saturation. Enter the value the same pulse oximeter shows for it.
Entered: 96 %
